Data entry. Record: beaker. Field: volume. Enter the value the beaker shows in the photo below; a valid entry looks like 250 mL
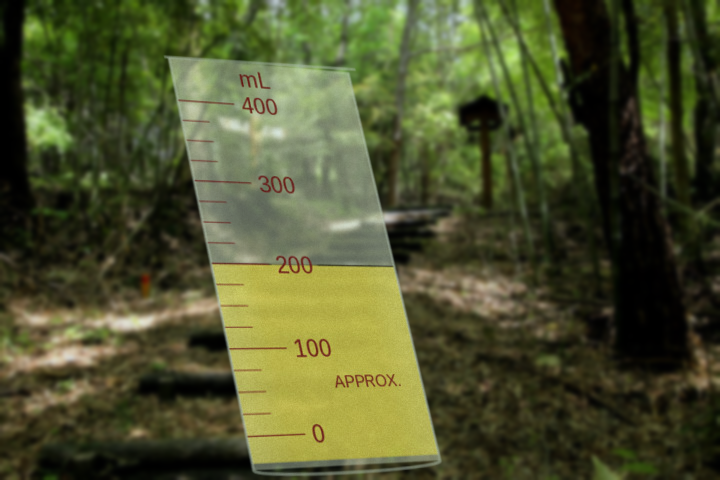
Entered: 200 mL
